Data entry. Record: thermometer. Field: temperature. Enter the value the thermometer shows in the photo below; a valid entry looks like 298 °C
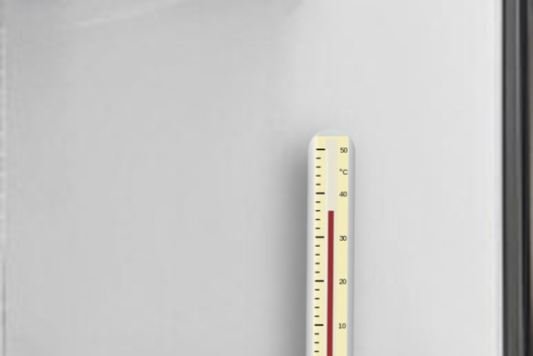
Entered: 36 °C
